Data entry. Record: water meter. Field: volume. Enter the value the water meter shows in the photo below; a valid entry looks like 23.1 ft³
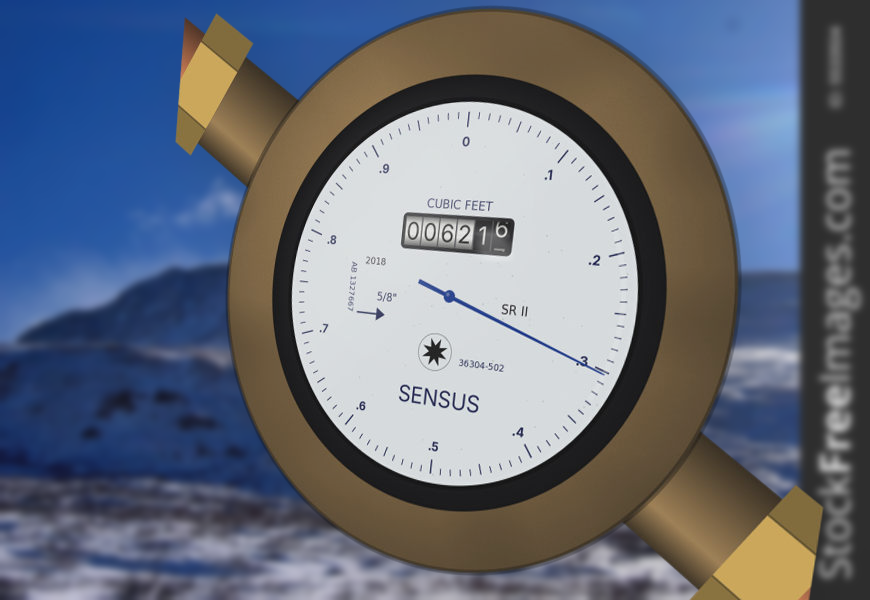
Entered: 6216.30 ft³
